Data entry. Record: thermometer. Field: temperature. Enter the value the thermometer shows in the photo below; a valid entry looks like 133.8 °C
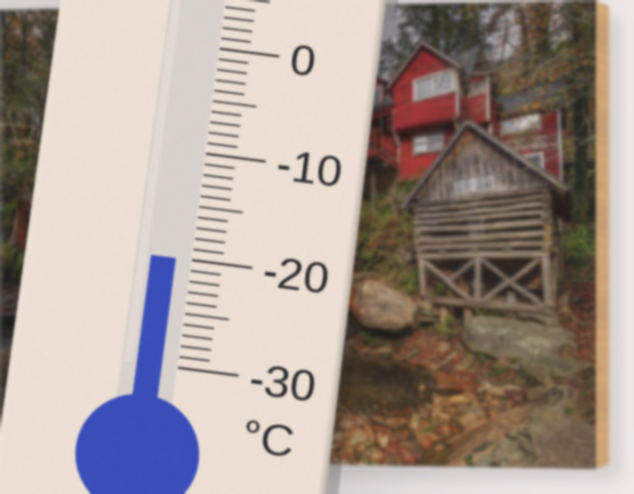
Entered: -20 °C
